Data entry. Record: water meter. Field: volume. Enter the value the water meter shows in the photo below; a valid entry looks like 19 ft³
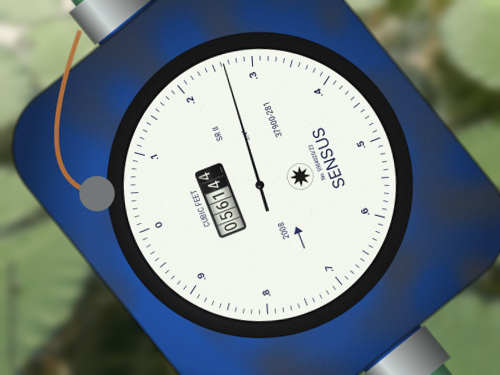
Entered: 56144.26 ft³
